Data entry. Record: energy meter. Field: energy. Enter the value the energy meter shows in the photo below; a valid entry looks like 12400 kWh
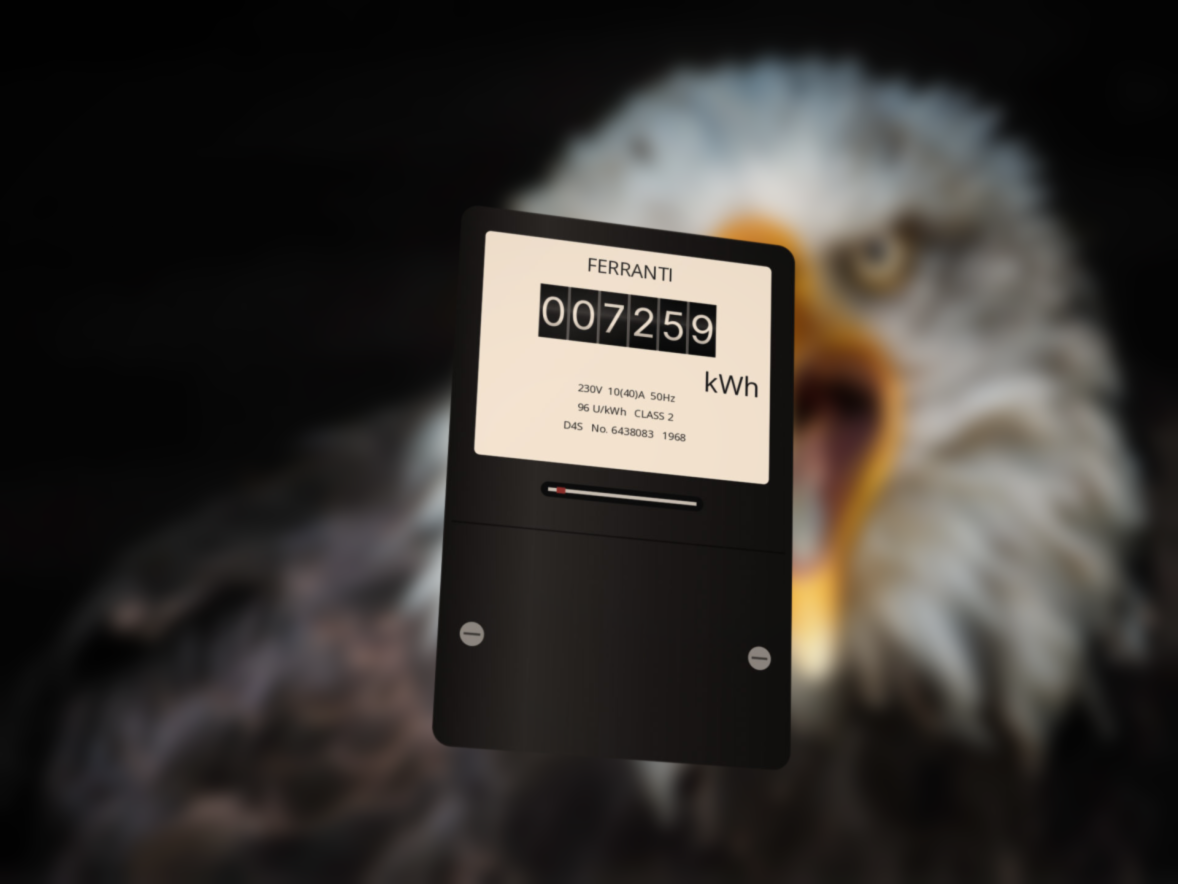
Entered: 7259 kWh
